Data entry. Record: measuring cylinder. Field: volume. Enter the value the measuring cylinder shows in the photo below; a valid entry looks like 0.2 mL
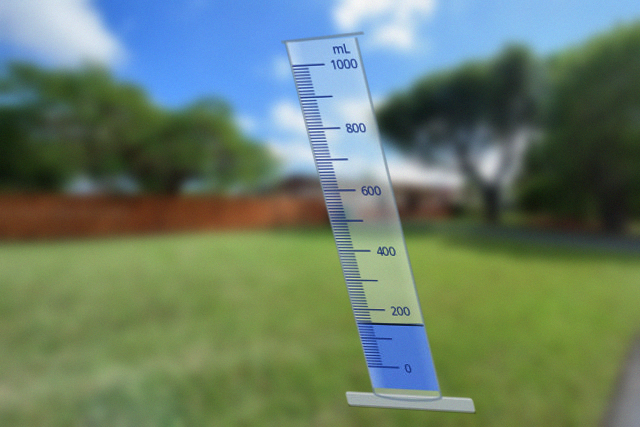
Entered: 150 mL
